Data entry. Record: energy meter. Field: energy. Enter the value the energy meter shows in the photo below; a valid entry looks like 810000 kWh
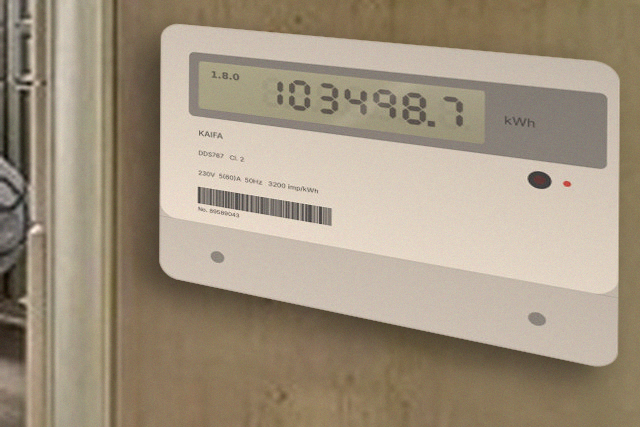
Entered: 103498.7 kWh
